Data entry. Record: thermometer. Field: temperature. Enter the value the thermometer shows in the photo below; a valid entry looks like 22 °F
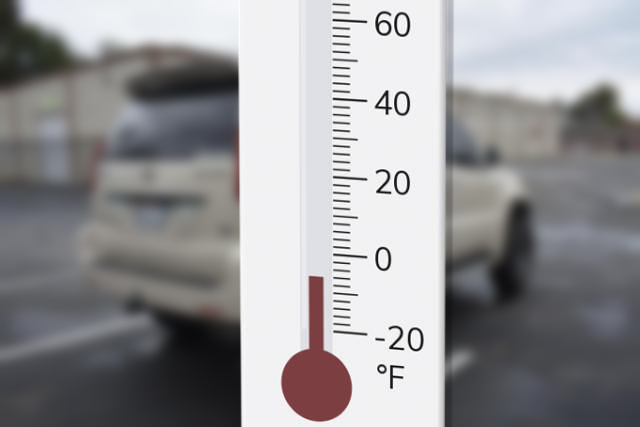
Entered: -6 °F
